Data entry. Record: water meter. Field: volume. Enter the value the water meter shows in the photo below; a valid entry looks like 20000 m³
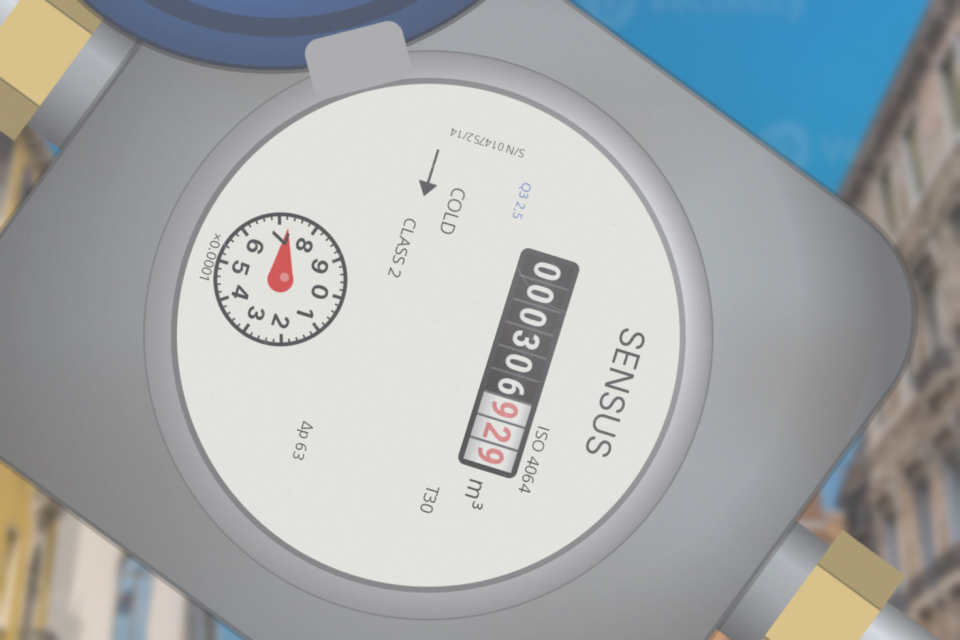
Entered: 306.9297 m³
